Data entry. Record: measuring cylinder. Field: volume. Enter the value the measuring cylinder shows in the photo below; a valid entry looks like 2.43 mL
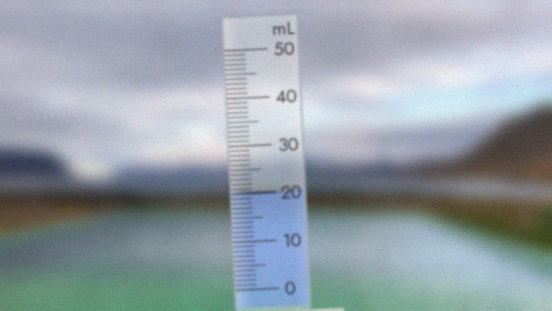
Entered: 20 mL
